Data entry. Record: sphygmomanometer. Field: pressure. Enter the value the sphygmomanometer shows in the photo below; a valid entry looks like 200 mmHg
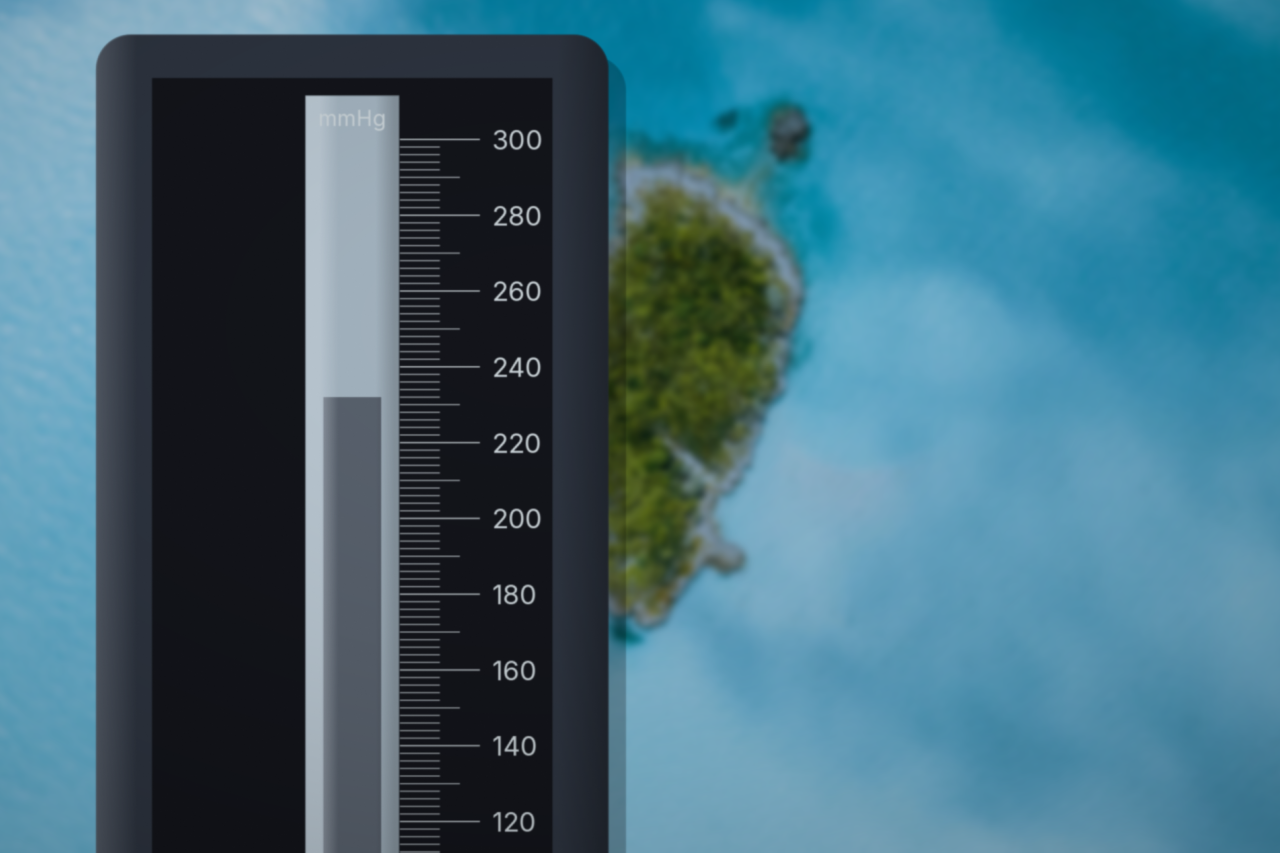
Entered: 232 mmHg
